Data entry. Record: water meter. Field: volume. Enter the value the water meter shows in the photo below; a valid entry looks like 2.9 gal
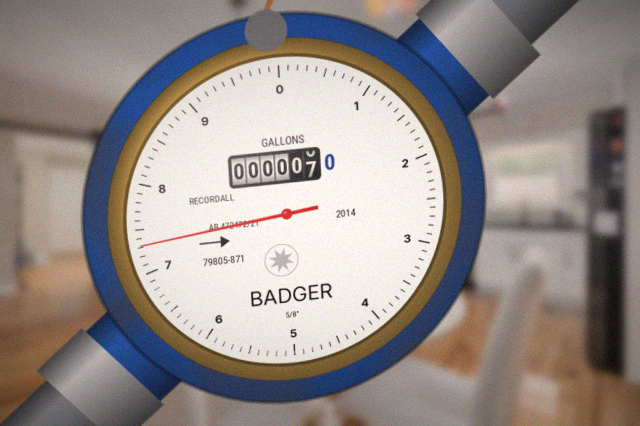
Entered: 67.3 gal
